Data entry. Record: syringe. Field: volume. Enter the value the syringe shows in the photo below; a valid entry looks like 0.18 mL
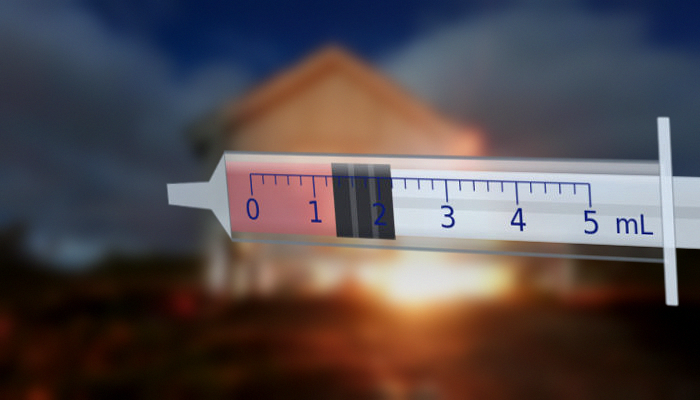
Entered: 1.3 mL
